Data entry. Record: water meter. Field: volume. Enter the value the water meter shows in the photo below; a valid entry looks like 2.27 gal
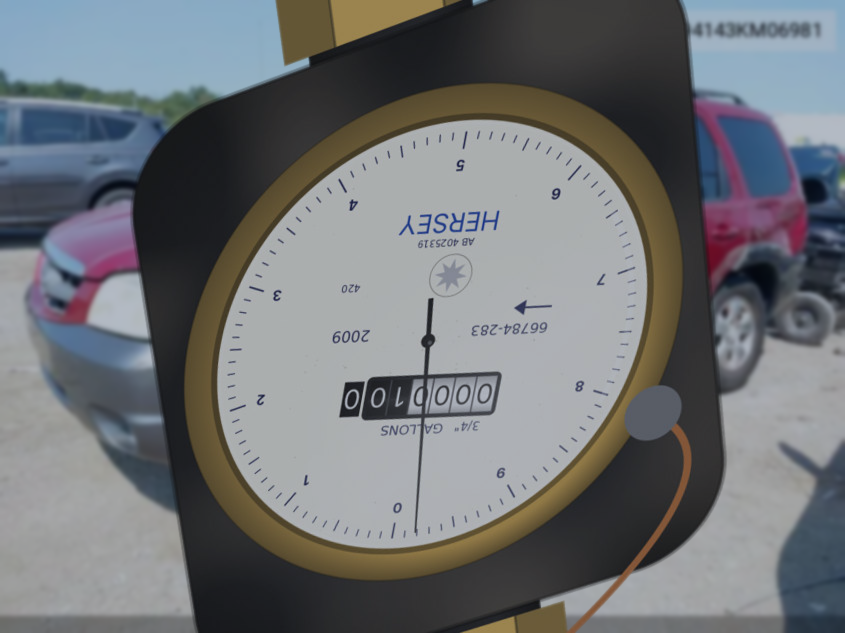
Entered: 99.8 gal
